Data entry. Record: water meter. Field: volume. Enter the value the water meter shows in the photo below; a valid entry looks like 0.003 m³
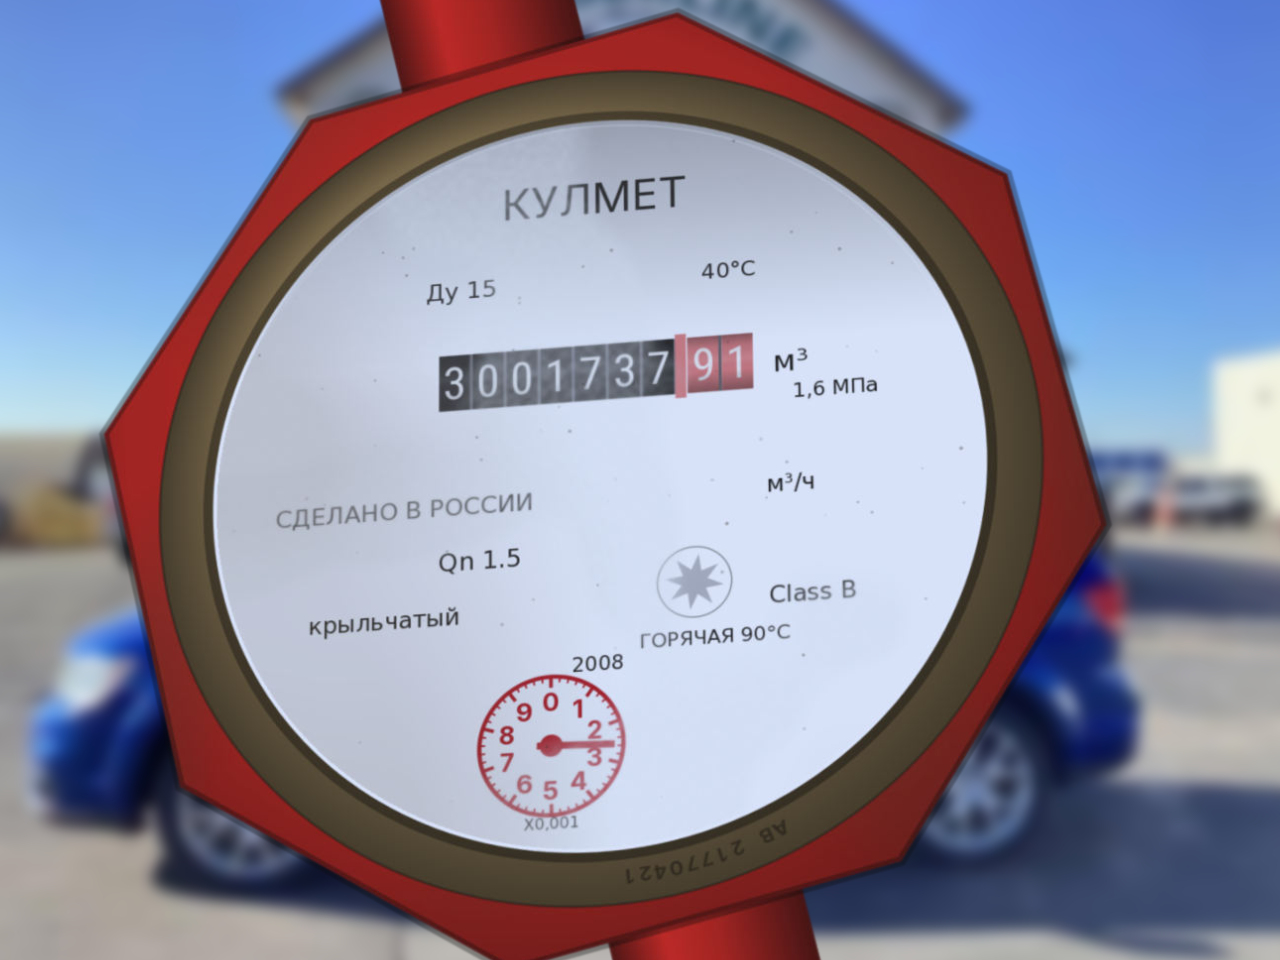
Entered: 3001737.912 m³
